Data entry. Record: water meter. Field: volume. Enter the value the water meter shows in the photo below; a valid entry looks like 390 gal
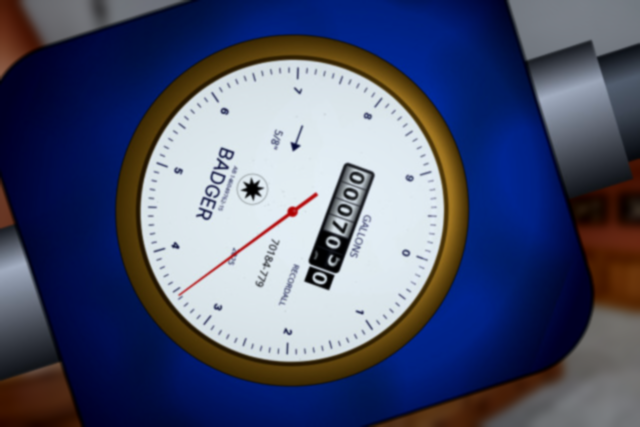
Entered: 7053.4 gal
